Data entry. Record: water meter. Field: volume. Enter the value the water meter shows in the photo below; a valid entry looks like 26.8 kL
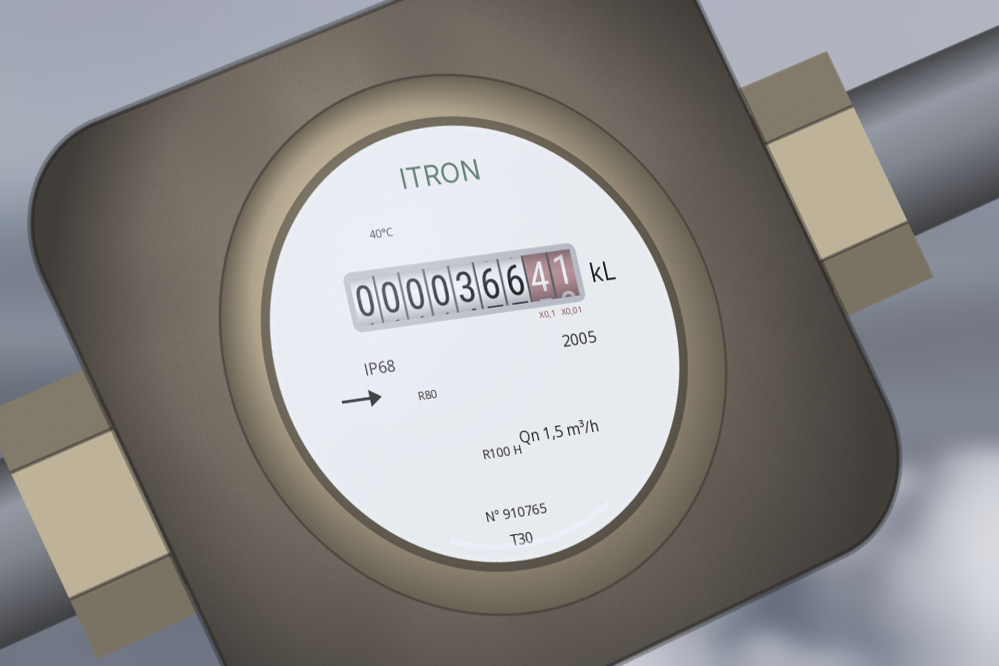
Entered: 366.41 kL
